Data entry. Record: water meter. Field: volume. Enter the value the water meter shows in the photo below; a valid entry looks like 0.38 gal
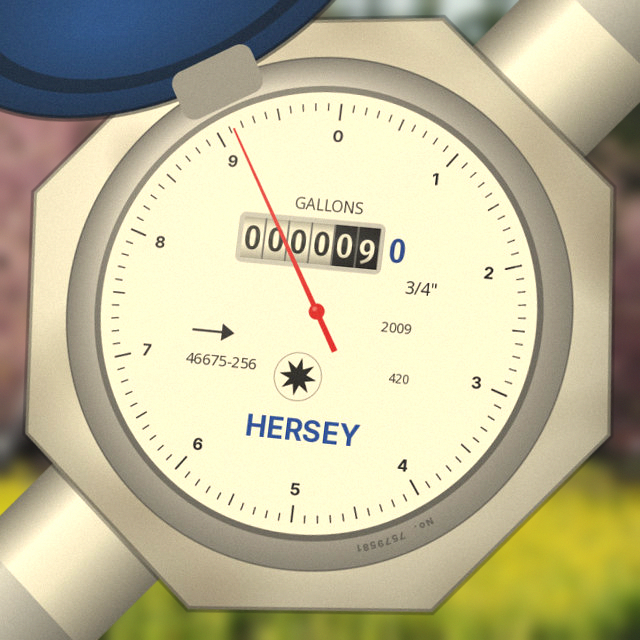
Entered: 89.1 gal
